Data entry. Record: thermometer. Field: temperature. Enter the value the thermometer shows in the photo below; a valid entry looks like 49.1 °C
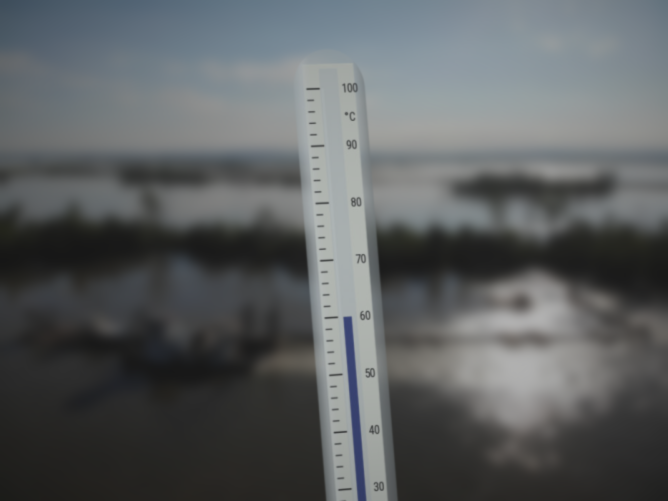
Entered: 60 °C
